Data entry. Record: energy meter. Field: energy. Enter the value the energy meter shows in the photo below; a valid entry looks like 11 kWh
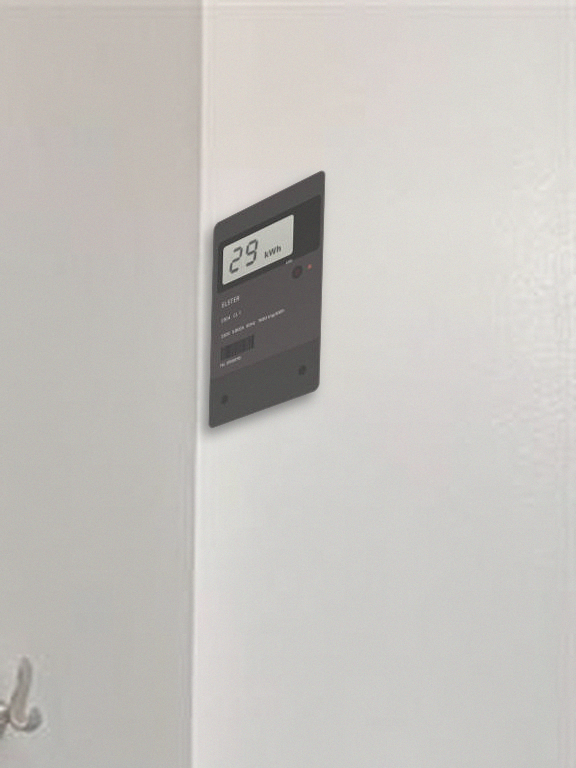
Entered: 29 kWh
